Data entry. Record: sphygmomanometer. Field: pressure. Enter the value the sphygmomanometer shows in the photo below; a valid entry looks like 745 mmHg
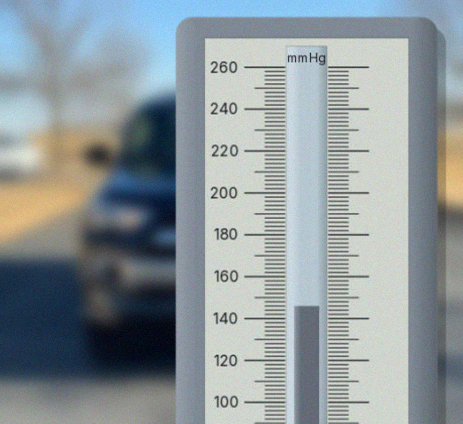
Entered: 146 mmHg
